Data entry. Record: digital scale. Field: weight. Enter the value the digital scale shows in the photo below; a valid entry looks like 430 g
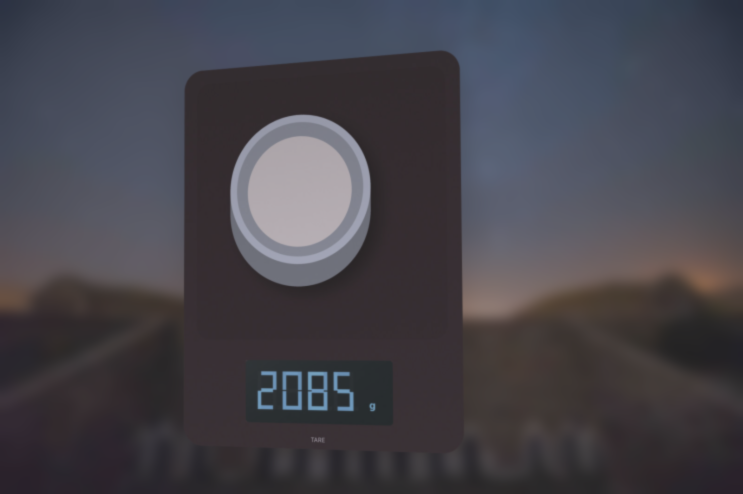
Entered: 2085 g
